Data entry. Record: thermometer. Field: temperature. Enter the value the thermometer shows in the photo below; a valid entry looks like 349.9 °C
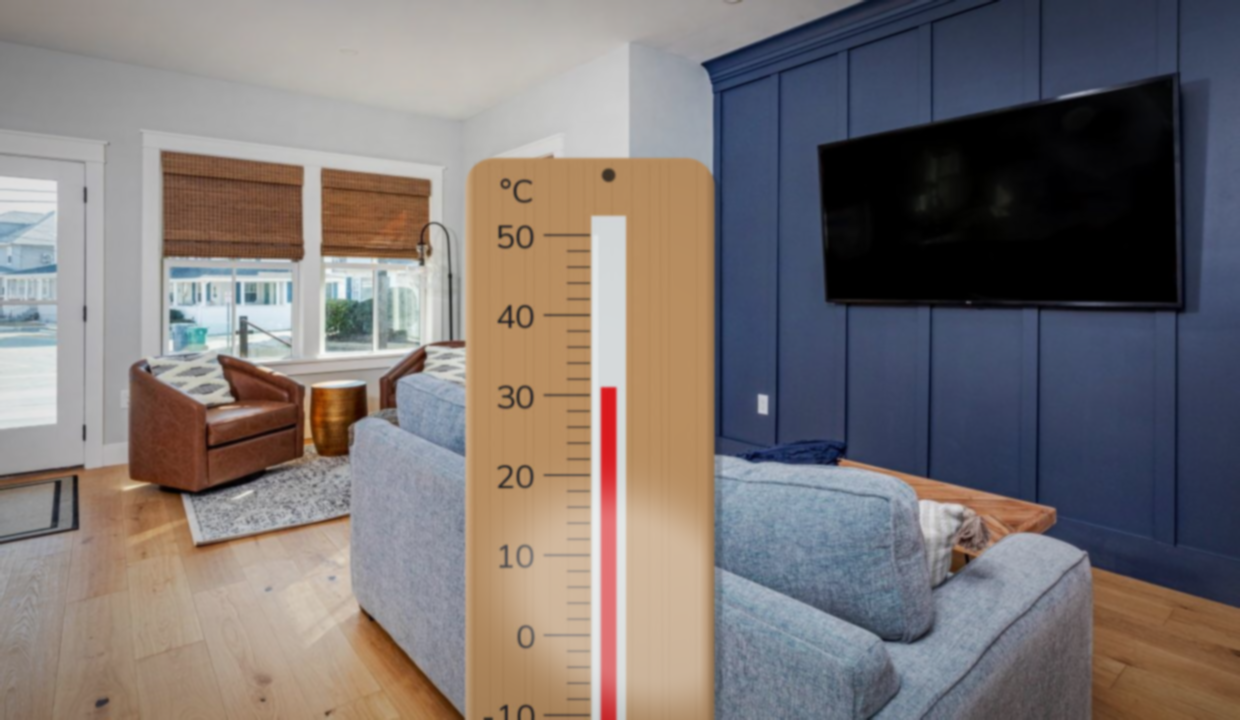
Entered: 31 °C
